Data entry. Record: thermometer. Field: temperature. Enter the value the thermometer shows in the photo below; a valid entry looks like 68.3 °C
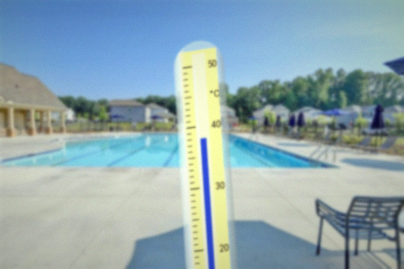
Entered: 38 °C
